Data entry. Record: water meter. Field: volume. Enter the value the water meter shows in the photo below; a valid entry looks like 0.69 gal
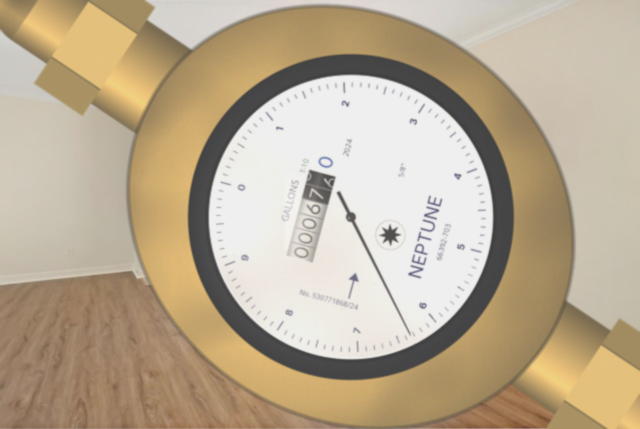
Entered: 6756.3 gal
